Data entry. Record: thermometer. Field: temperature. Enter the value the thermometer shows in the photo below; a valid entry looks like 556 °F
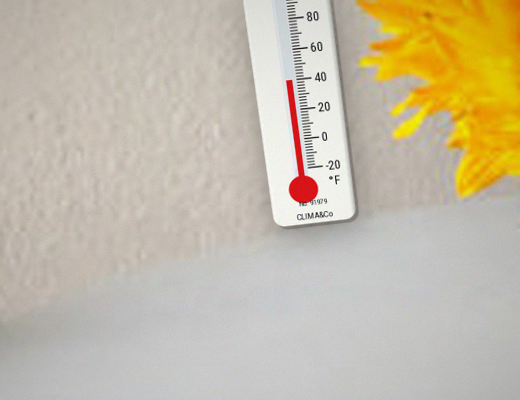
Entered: 40 °F
